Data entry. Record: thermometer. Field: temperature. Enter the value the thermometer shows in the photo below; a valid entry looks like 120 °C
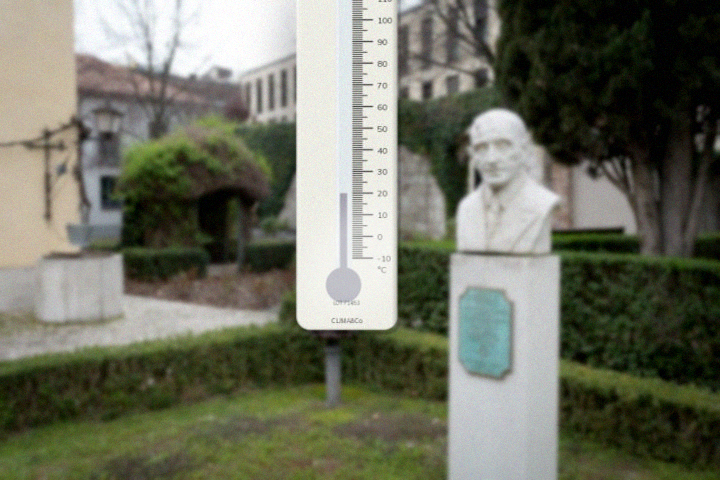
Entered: 20 °C
